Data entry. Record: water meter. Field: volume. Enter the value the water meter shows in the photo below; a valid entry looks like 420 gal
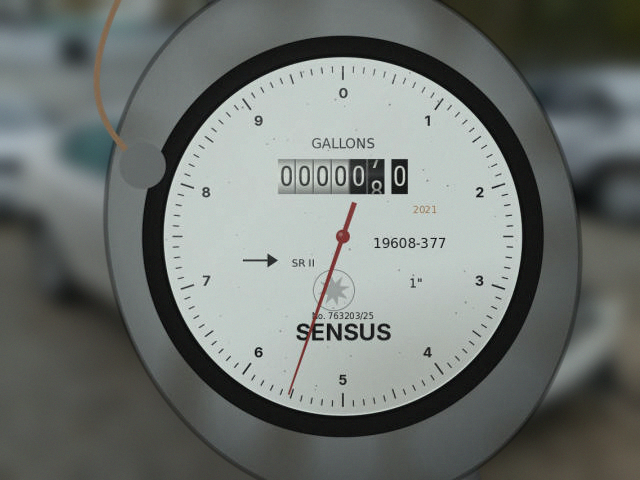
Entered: 75.5 gal
